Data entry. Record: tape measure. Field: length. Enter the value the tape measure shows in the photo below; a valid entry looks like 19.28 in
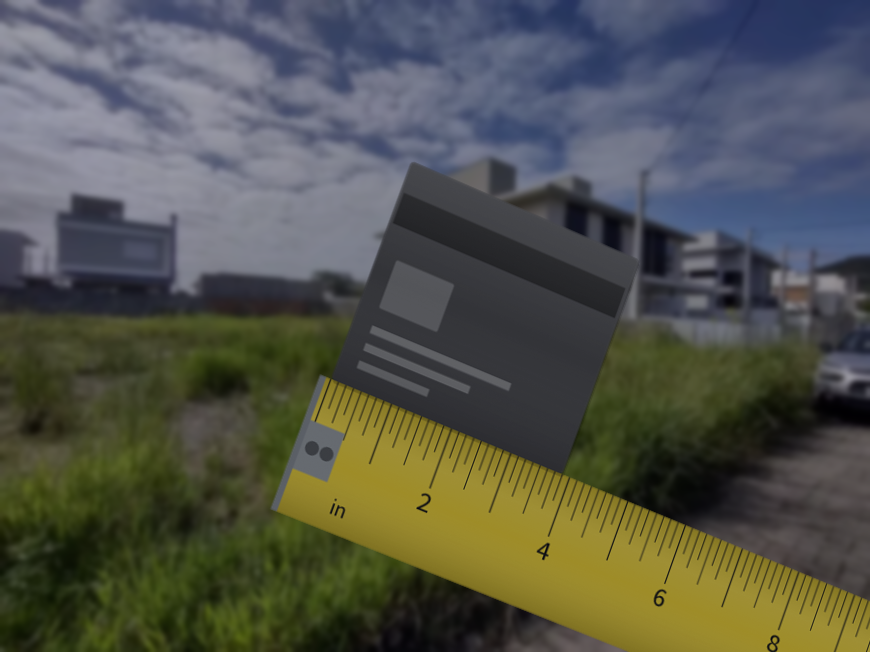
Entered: 3.875 in
